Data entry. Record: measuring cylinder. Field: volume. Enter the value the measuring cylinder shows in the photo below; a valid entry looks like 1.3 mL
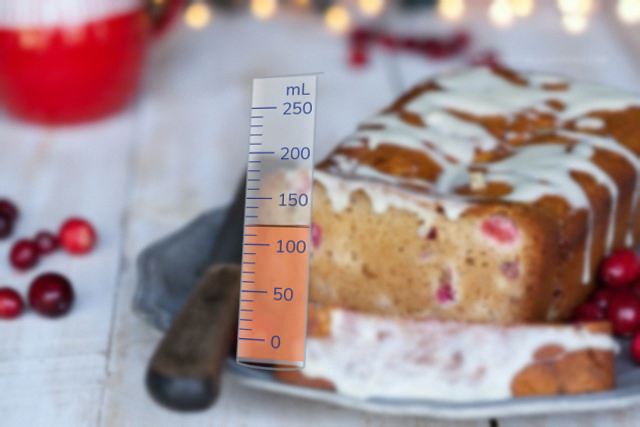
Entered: 120 mL
